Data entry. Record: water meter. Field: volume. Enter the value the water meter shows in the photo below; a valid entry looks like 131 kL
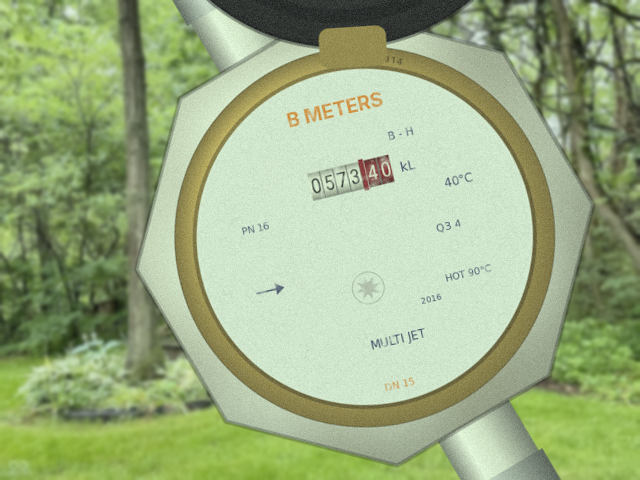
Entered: 573.40 kL
